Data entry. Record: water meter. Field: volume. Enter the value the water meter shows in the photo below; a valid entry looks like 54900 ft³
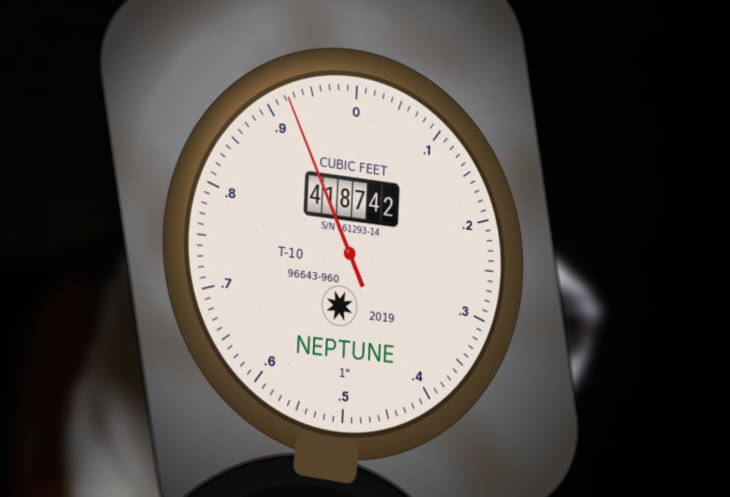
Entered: 418741.92 ft³
